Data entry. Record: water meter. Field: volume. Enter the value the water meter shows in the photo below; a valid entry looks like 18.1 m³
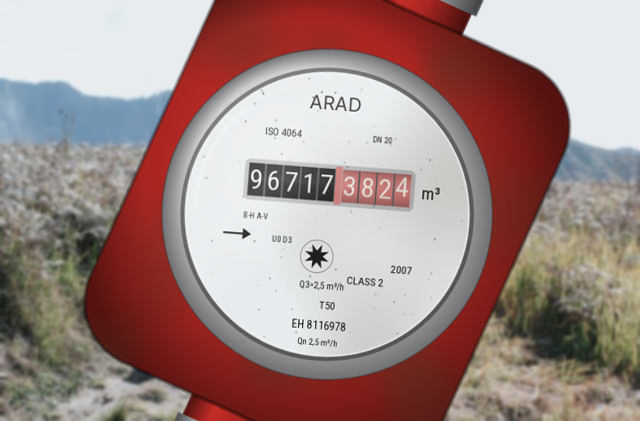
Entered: 96717.3824 m³
